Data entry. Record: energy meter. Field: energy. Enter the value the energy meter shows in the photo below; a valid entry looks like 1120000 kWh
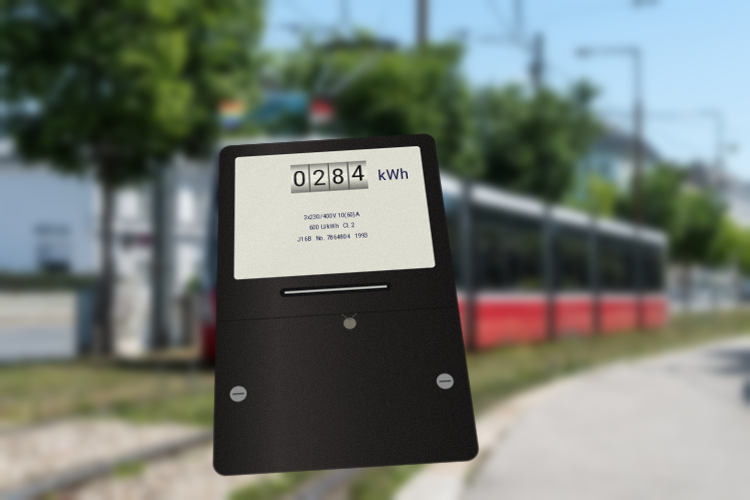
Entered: 284 kWh
